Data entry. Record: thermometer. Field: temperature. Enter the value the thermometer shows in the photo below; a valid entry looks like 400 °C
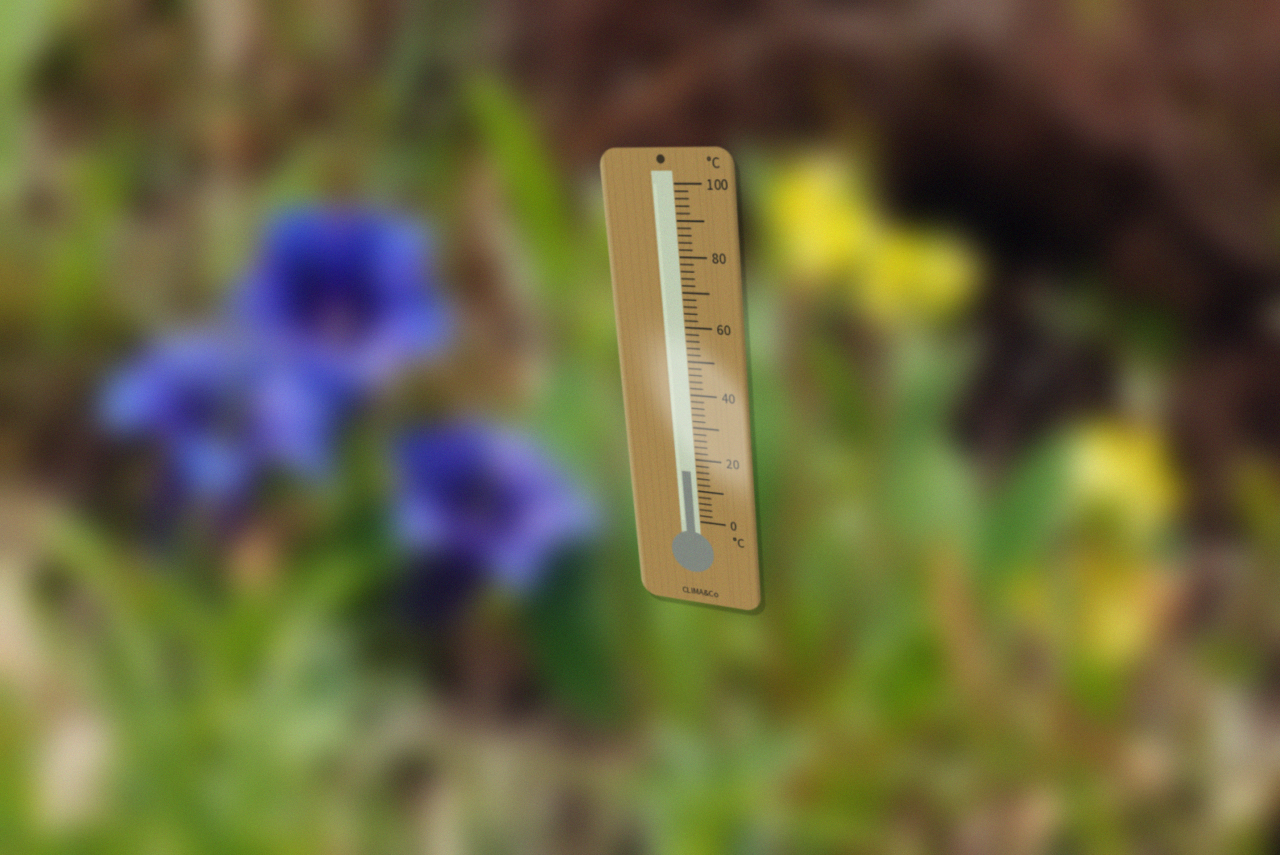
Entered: 16 °C
